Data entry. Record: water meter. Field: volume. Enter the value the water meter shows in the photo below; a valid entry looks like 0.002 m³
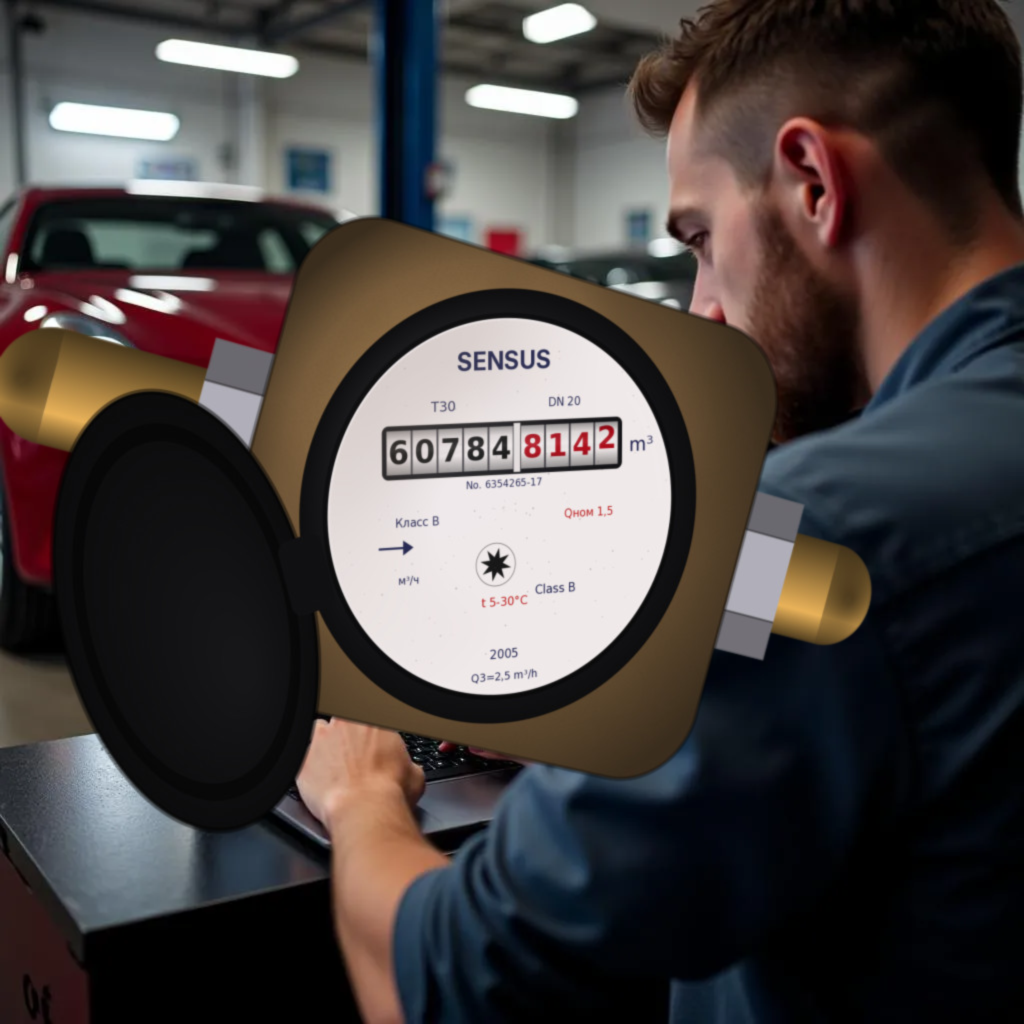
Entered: 60784.8142 m³
